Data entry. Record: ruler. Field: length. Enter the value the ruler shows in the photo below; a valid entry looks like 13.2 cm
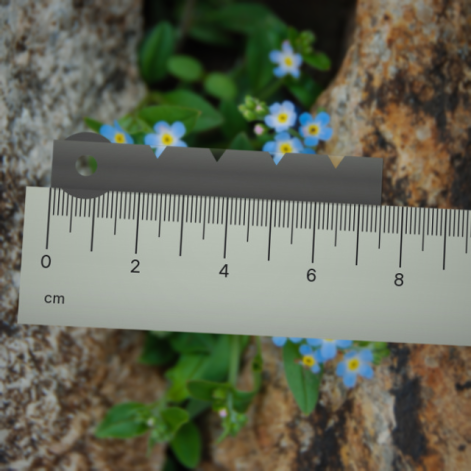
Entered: 7.5 cm
